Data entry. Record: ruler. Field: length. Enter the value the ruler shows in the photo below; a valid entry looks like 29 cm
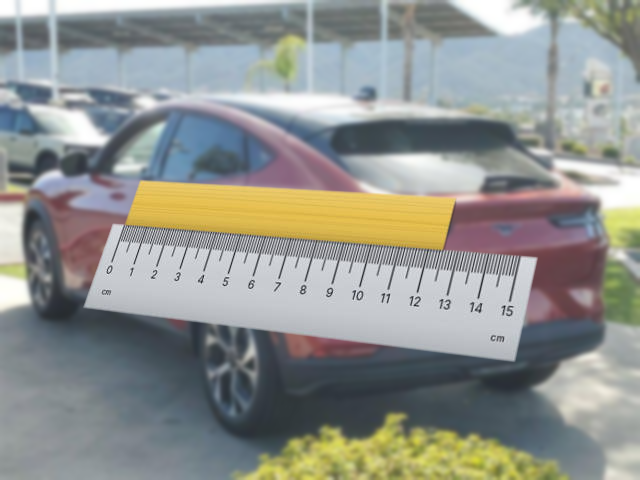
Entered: 12.5 cm
